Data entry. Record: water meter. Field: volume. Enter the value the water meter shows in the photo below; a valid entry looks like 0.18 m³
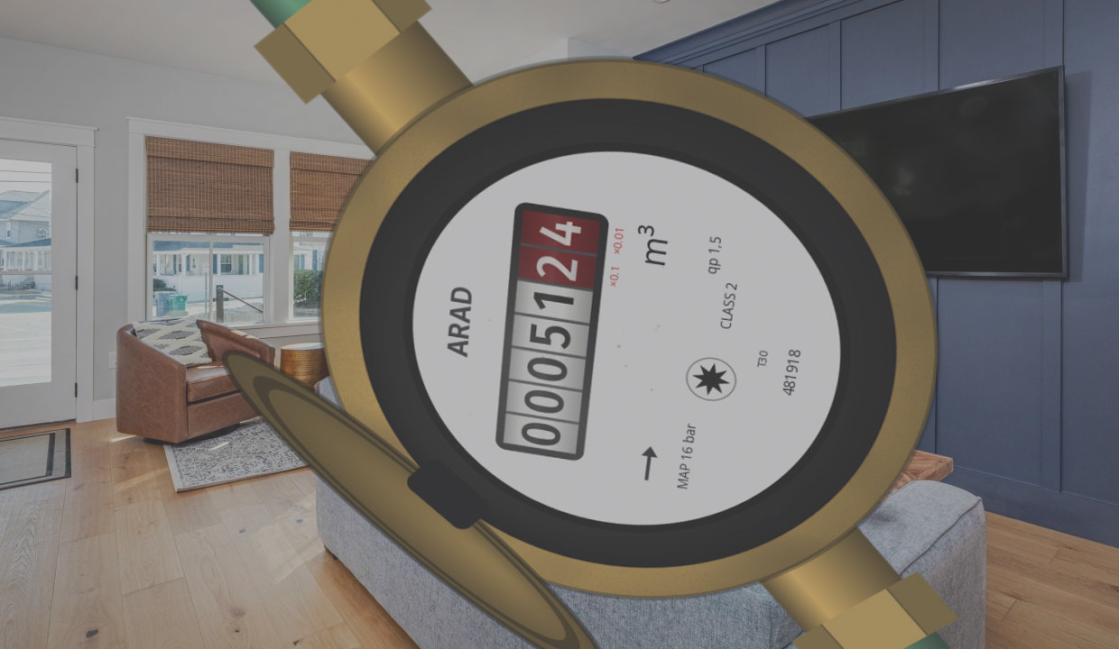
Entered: 51.24 m³
